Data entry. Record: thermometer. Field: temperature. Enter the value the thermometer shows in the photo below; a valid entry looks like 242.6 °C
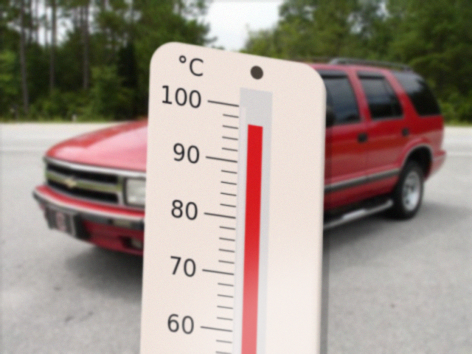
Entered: 97 °C
